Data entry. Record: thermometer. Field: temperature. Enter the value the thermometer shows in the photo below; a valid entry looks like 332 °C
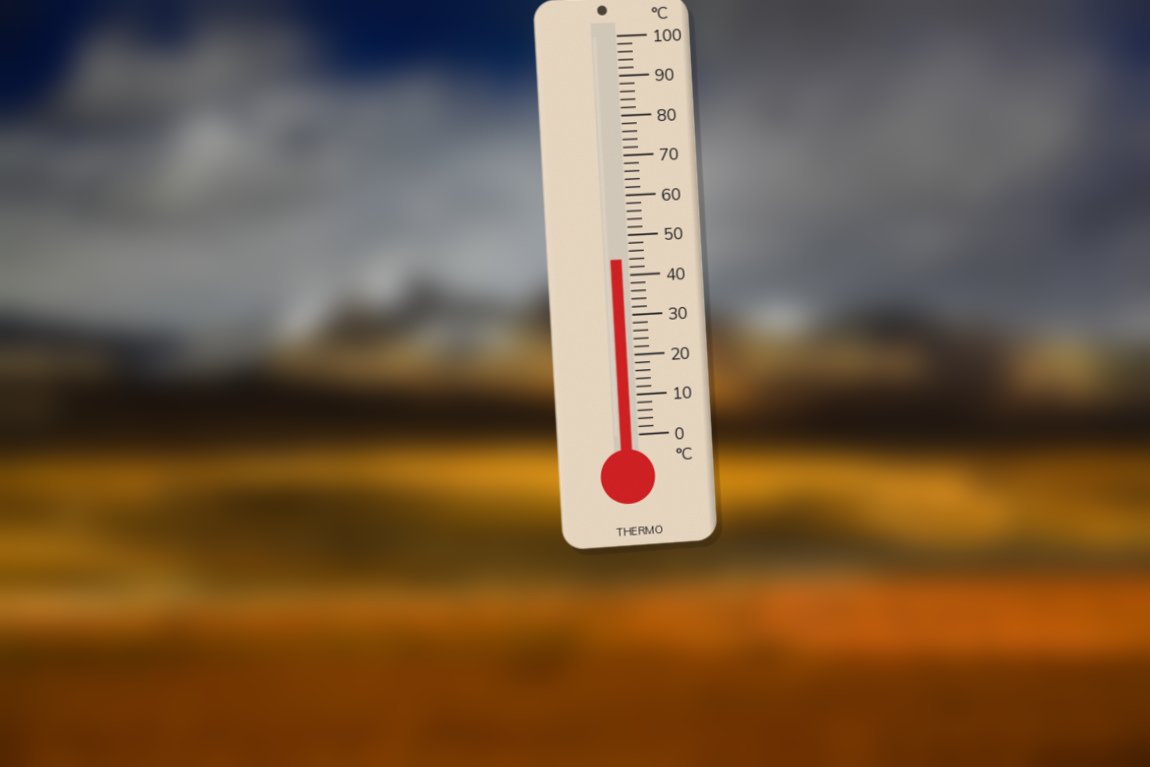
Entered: 44 °C
